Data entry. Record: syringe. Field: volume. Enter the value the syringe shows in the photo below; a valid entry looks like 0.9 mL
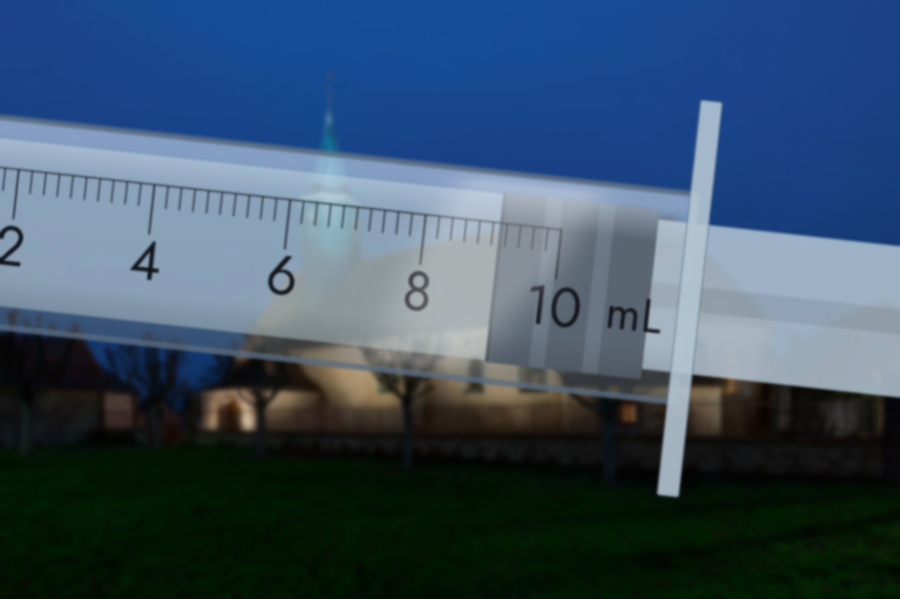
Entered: 9.1 mL
